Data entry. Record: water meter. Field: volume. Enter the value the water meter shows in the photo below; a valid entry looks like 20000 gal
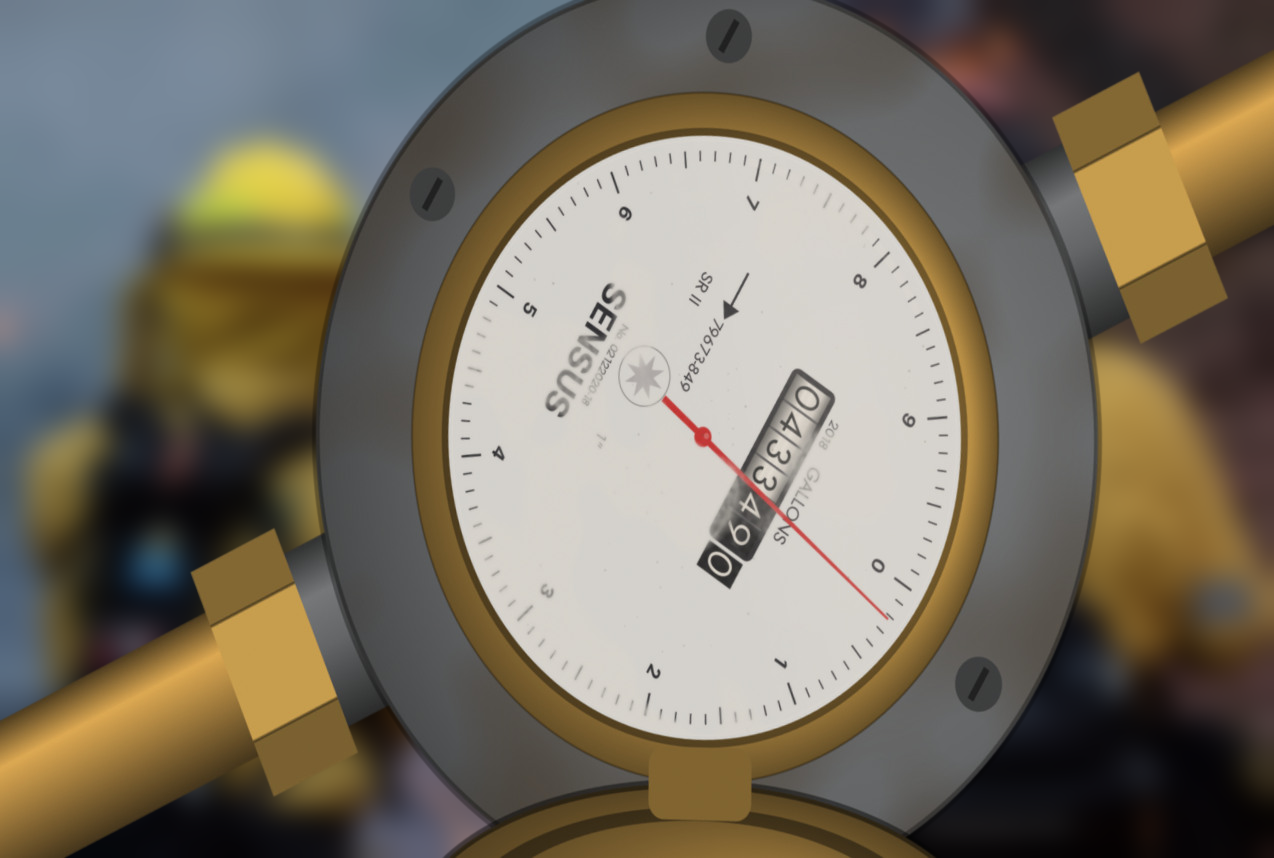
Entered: 433490.2 gal
